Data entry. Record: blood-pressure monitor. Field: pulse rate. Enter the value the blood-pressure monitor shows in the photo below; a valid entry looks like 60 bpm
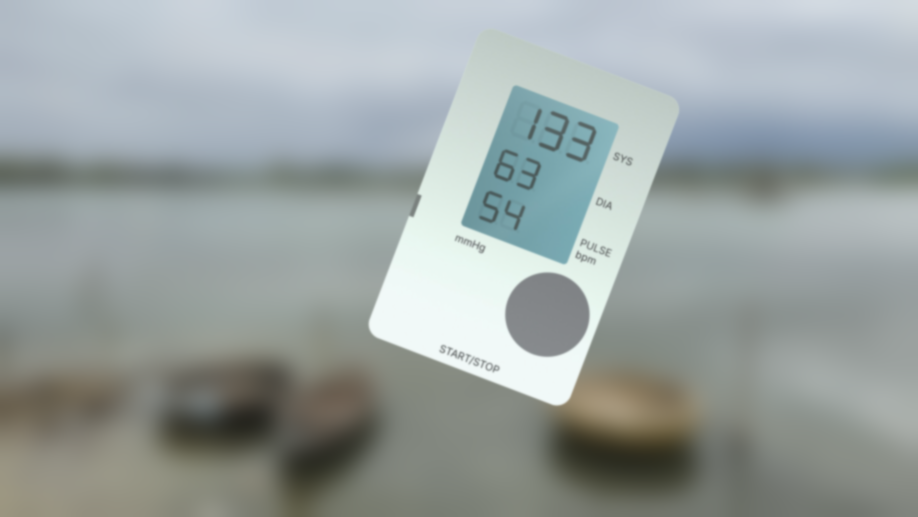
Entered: 54 bpm
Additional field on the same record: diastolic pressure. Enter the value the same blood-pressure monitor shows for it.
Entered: 63 mmHg
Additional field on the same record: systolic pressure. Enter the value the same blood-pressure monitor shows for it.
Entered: 133 mmHg
